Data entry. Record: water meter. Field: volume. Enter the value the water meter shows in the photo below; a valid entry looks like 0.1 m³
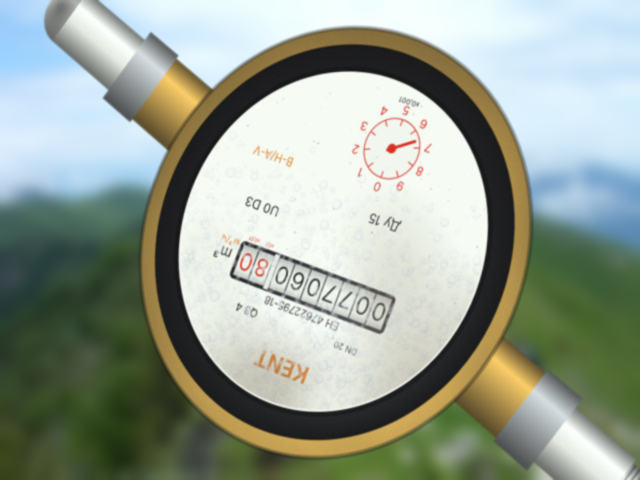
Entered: 77060.806 m³
